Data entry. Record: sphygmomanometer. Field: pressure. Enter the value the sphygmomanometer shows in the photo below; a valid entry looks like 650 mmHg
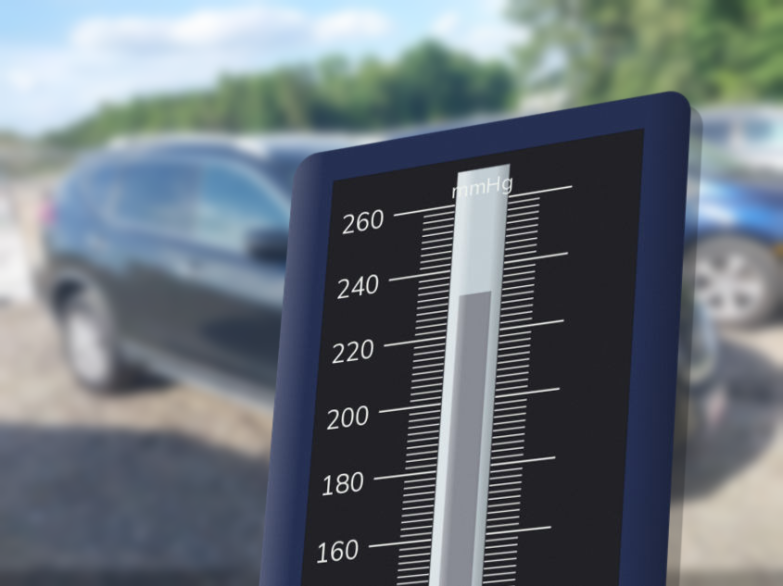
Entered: 232 mmHg
